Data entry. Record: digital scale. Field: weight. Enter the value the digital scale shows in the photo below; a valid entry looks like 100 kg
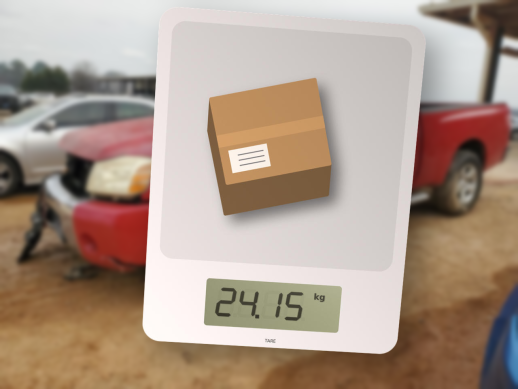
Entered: 24.15 kg
